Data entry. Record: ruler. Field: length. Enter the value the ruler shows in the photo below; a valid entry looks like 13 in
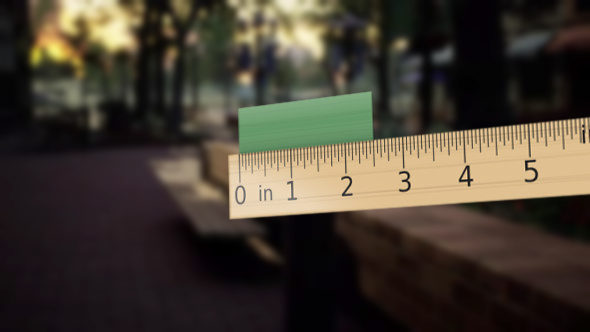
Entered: 2.5 in
